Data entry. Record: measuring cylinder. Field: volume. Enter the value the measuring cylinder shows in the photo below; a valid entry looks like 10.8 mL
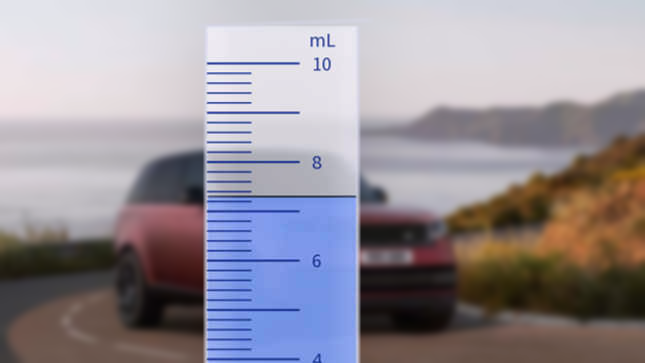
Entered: 7.3 mL
